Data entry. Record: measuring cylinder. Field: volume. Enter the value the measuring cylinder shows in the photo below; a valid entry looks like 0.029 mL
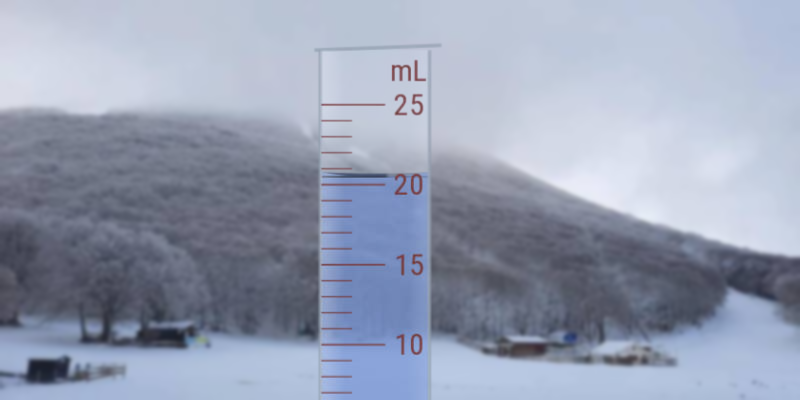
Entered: 20.5 mL
